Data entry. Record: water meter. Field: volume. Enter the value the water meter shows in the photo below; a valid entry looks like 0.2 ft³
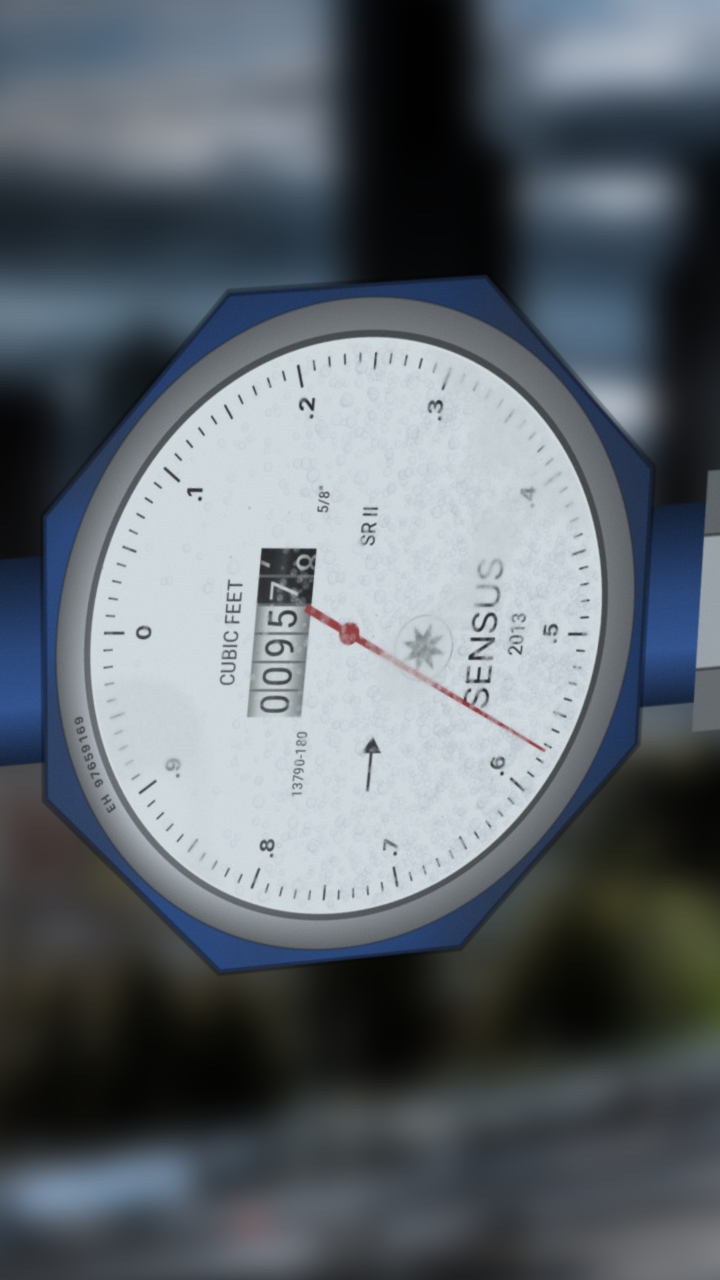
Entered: 9577.57 ft³
